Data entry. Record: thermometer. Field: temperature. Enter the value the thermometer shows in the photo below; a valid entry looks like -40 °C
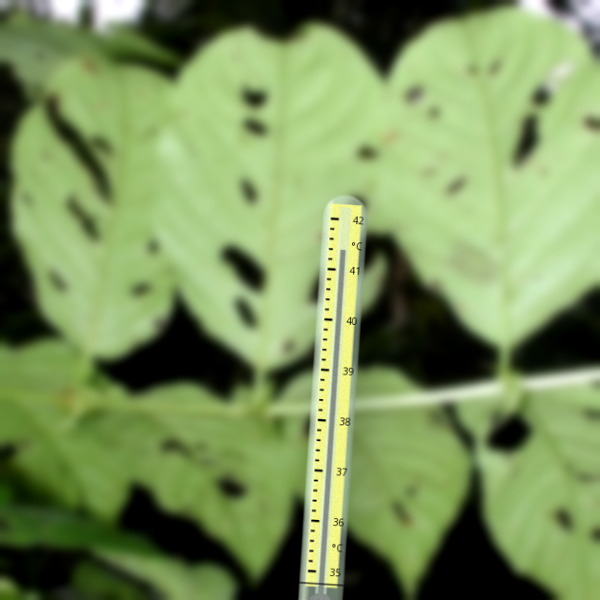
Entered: 41.4 °C
